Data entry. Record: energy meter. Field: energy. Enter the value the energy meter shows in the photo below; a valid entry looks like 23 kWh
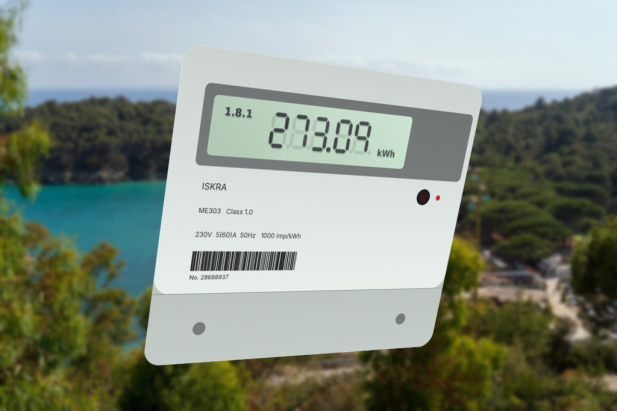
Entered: 273.09 kWh
